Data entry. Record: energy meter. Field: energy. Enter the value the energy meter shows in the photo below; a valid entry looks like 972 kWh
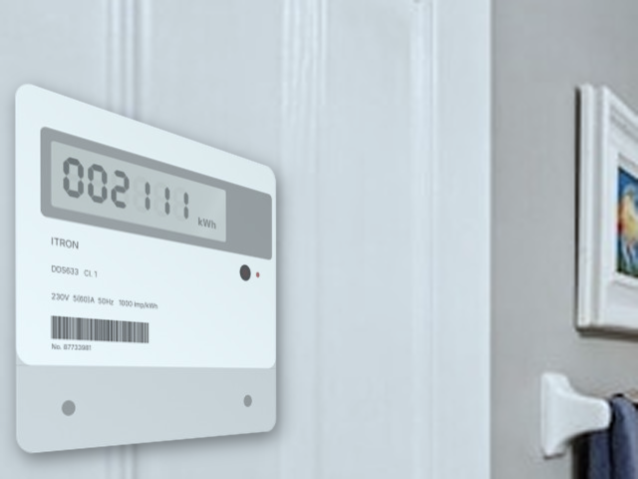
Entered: 2111 kWh
